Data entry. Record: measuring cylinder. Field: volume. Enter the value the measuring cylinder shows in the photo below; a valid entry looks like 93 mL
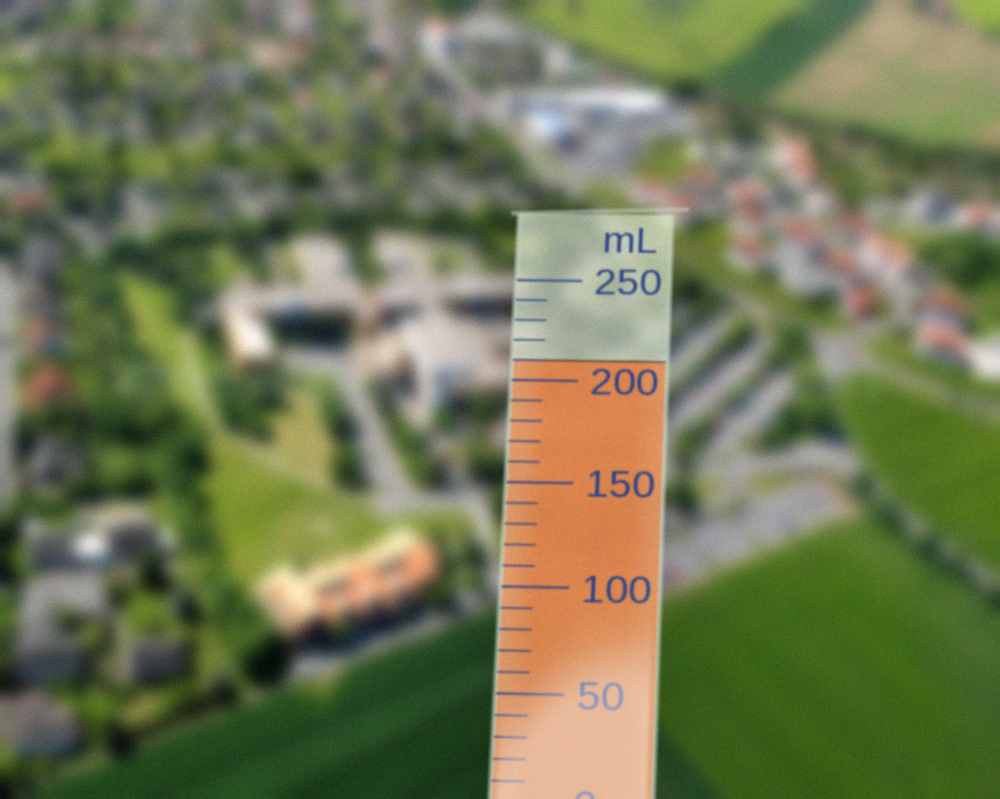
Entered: 210 mL
